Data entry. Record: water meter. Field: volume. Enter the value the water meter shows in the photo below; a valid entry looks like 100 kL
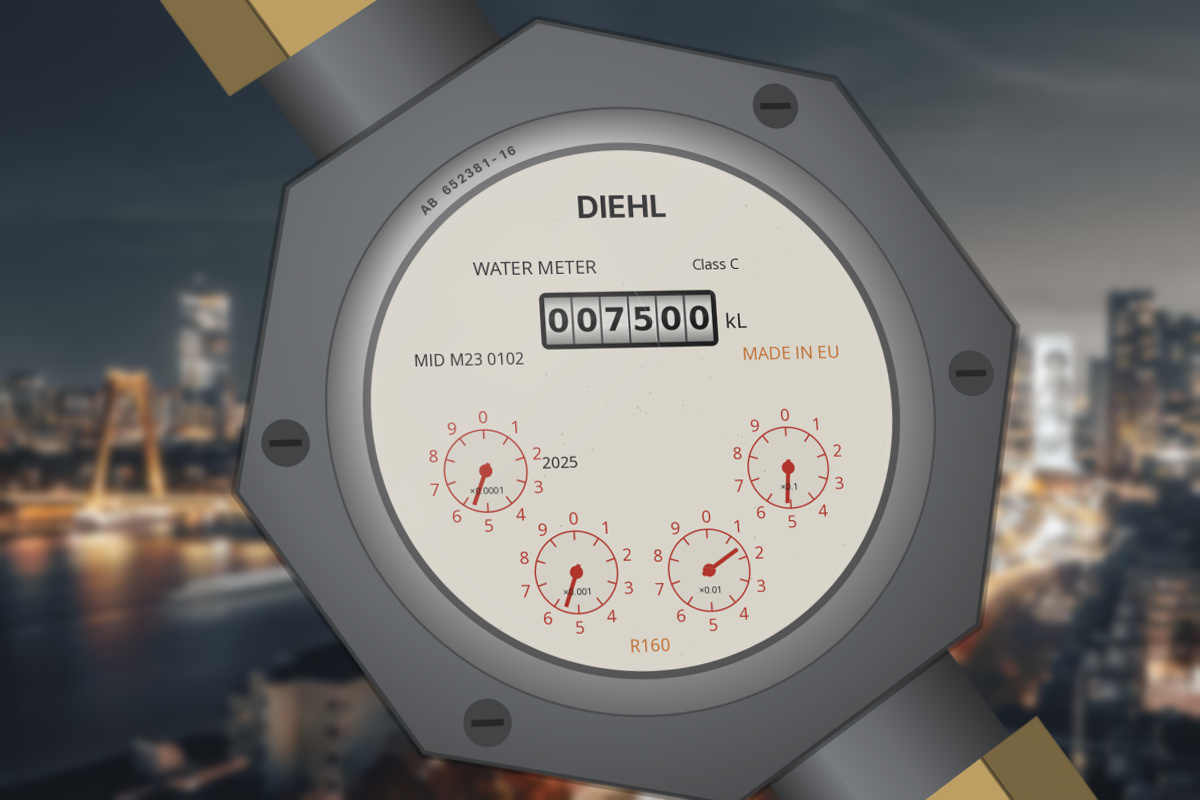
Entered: 7500.5155 kL
